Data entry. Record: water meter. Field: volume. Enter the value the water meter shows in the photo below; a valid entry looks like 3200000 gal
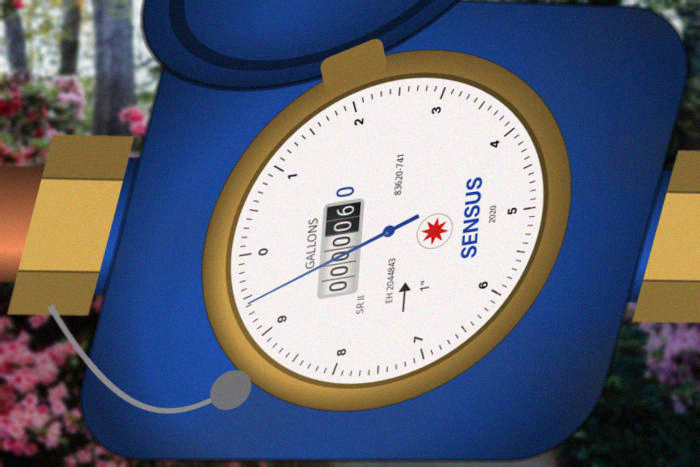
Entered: 59.4 gal
